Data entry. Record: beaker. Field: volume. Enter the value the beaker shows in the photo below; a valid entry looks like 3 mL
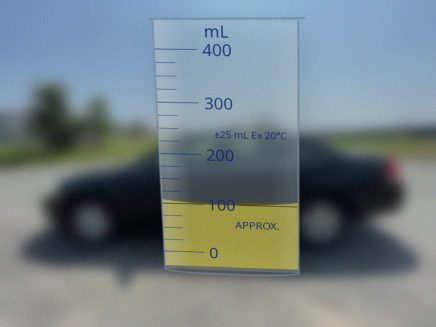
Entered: 100 mL
